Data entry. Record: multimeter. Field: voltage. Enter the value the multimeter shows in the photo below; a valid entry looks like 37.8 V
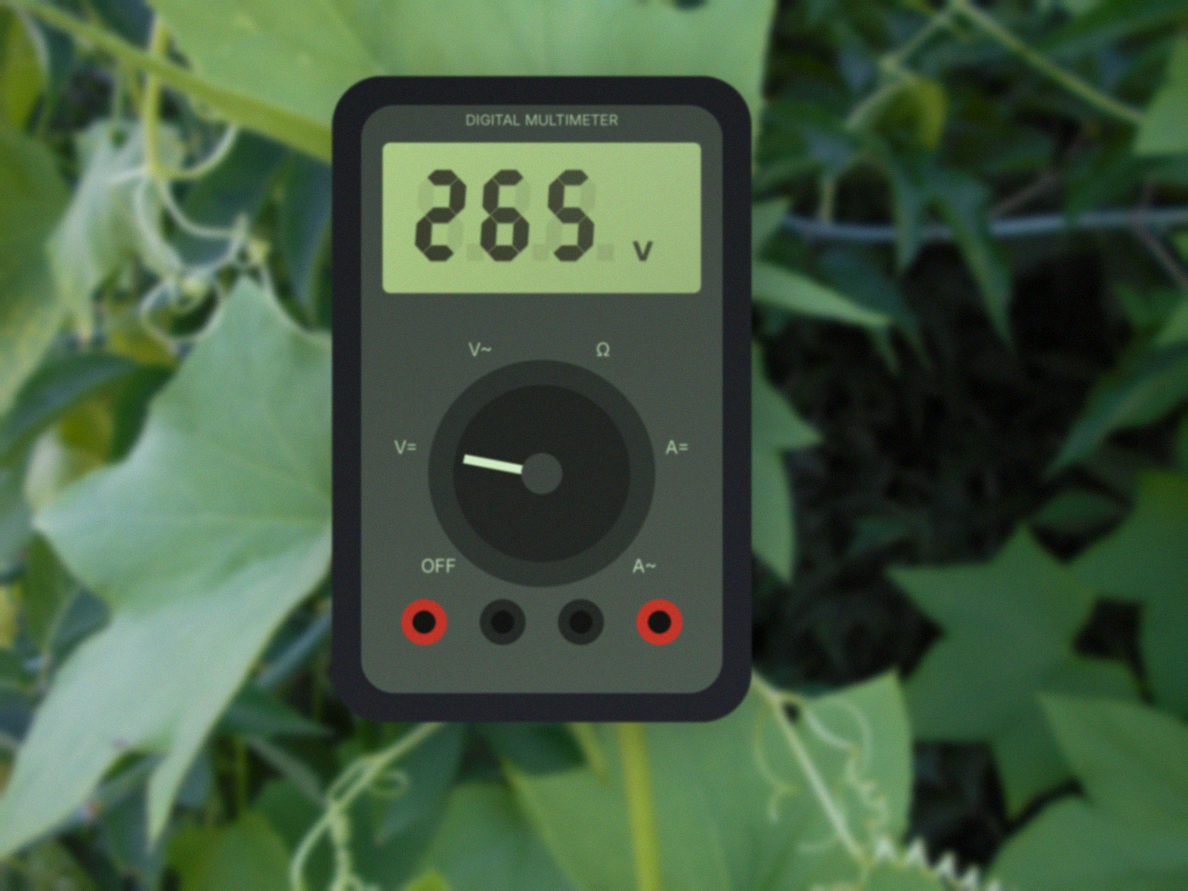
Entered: 265 V
